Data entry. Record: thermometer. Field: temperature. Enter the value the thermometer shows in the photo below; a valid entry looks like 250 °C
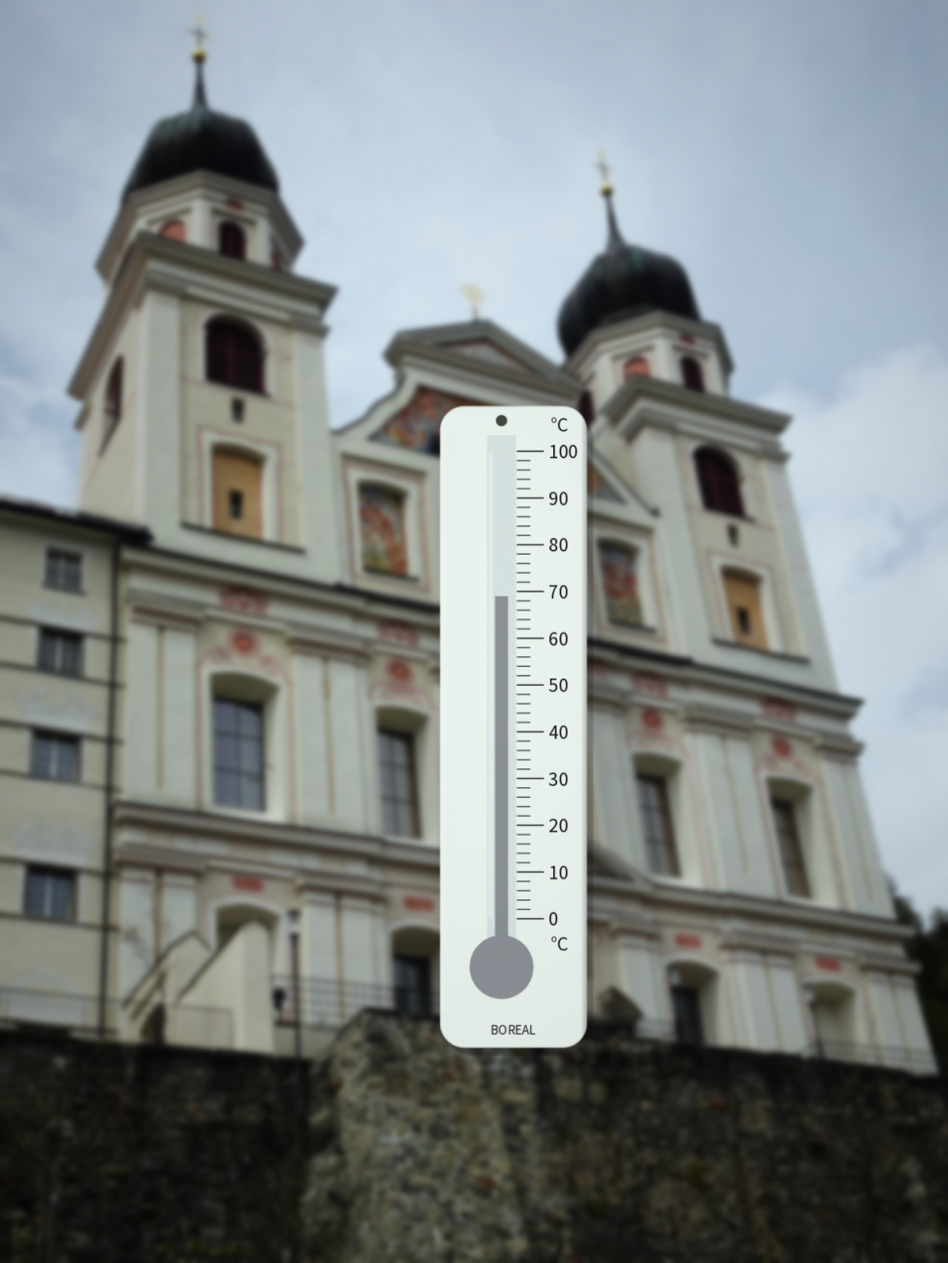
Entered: 69 °C
